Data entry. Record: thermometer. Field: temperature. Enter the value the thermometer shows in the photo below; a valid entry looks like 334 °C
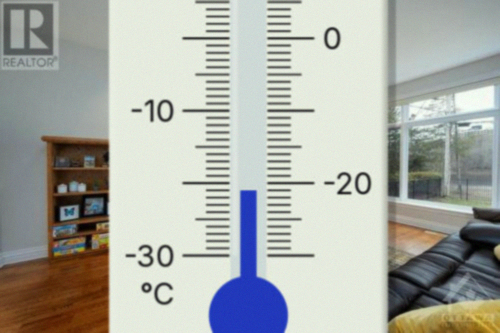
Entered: -21 °C
